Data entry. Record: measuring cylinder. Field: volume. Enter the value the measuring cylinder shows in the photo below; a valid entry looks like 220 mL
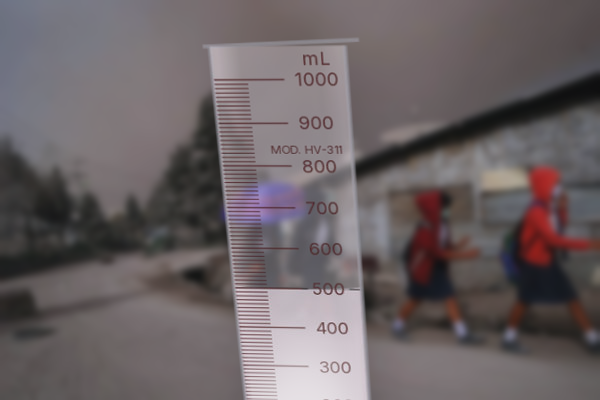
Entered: 500 mL
